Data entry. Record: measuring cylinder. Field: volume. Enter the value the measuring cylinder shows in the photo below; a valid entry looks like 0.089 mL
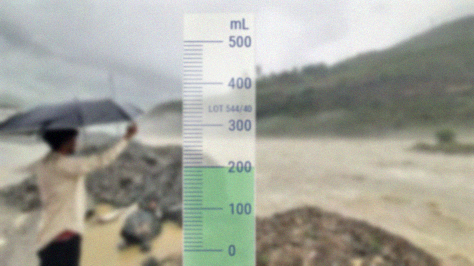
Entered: 200 mL
